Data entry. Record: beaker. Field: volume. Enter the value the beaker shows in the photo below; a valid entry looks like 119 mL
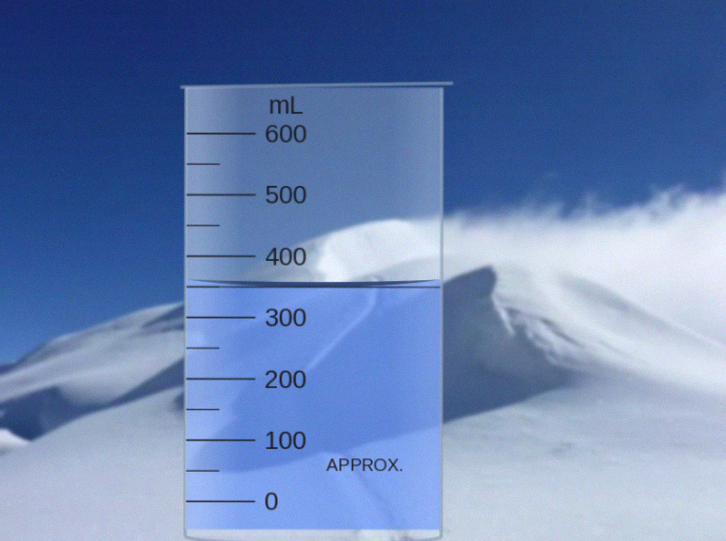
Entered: 350 mL
